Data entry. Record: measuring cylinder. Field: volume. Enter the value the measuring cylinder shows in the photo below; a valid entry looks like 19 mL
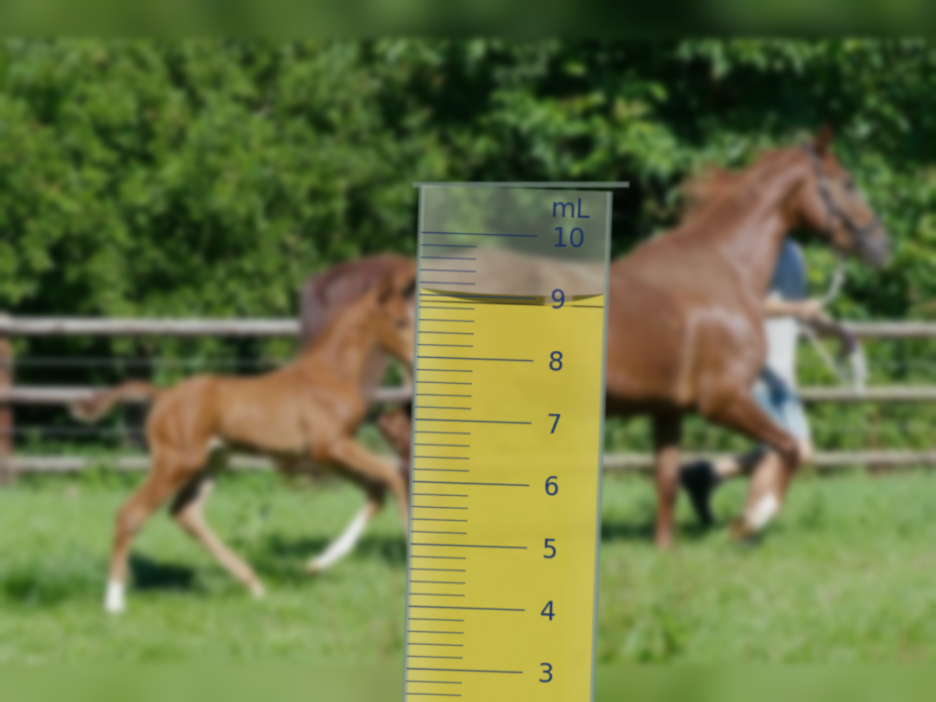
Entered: 8.9 mL
